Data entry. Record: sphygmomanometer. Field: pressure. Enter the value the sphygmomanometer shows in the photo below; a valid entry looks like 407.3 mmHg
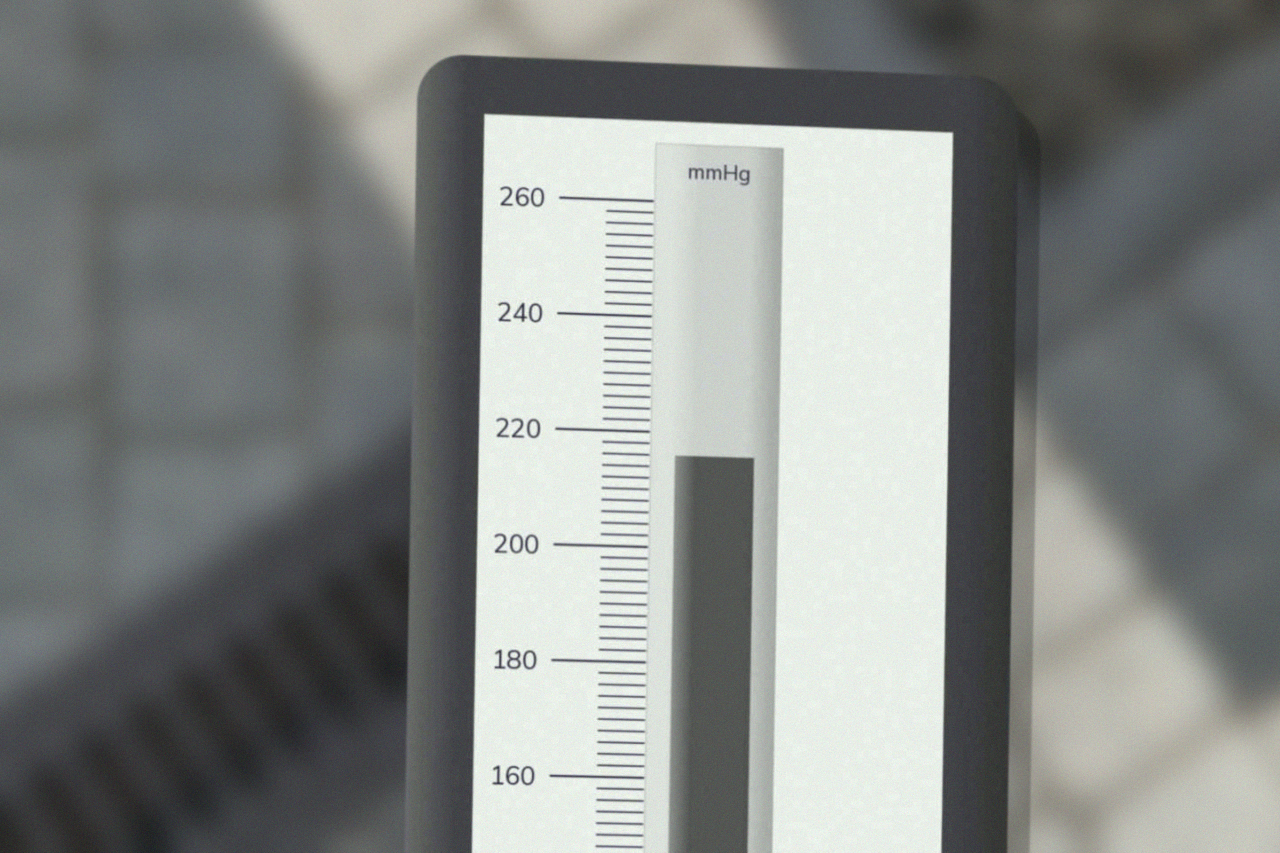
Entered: 216 mmHg
